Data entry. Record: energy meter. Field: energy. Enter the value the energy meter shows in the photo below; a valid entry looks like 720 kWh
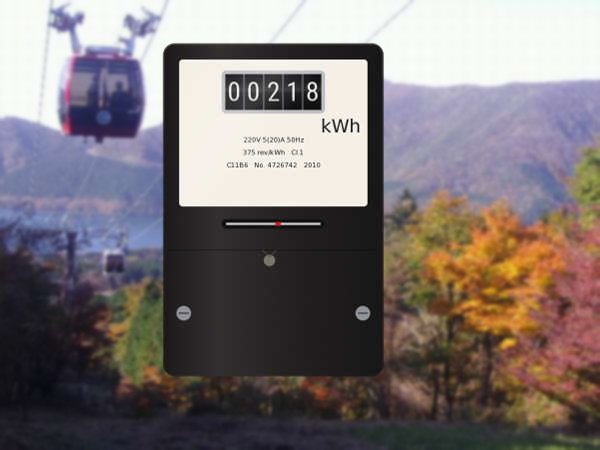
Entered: 218 kWh
